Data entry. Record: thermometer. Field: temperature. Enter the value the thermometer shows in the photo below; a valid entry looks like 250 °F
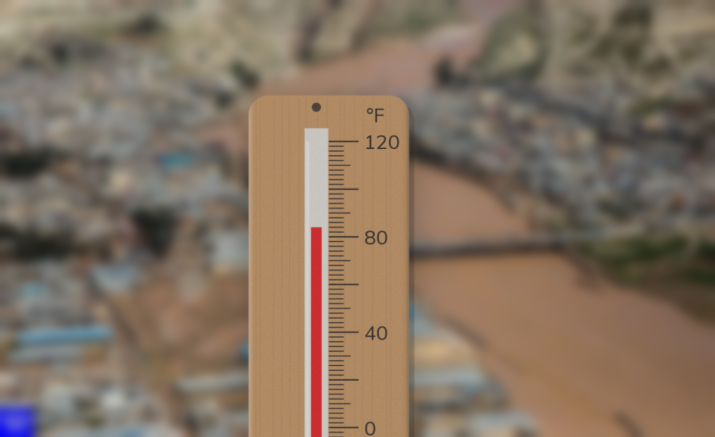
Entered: 84 °F
